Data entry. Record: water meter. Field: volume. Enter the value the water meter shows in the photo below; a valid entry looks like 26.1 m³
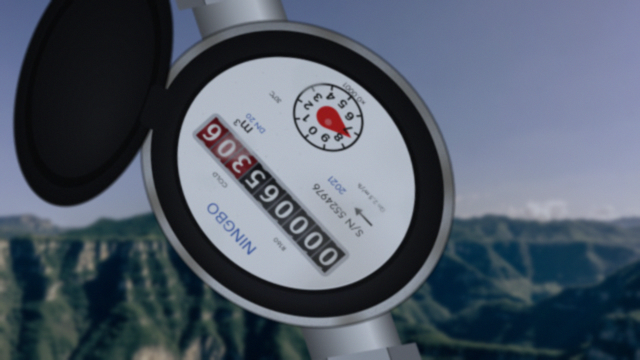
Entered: 65.3067 m³
